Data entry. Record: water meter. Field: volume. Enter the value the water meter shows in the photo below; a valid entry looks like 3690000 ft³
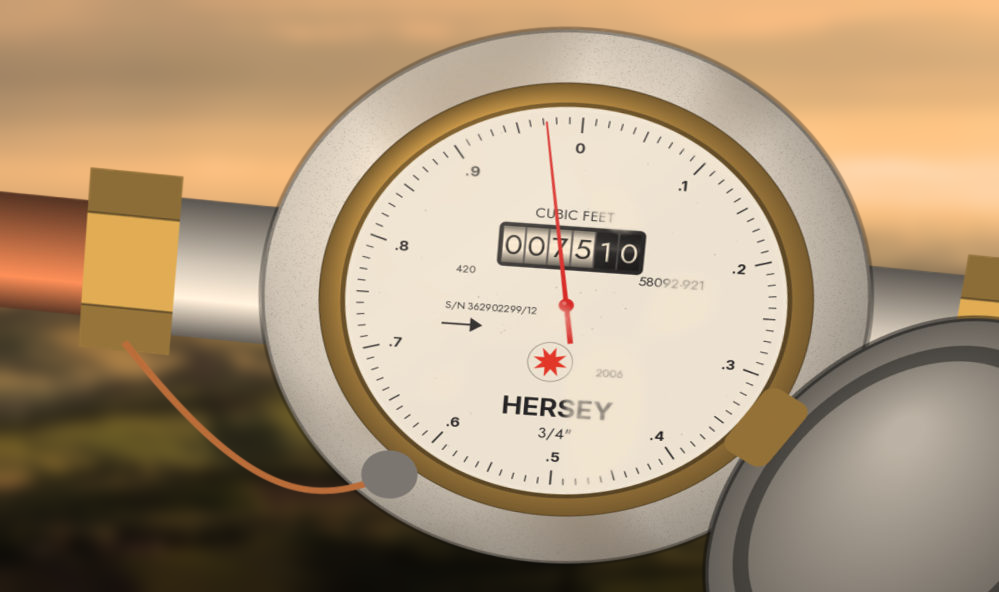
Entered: 7509.97 ft³
